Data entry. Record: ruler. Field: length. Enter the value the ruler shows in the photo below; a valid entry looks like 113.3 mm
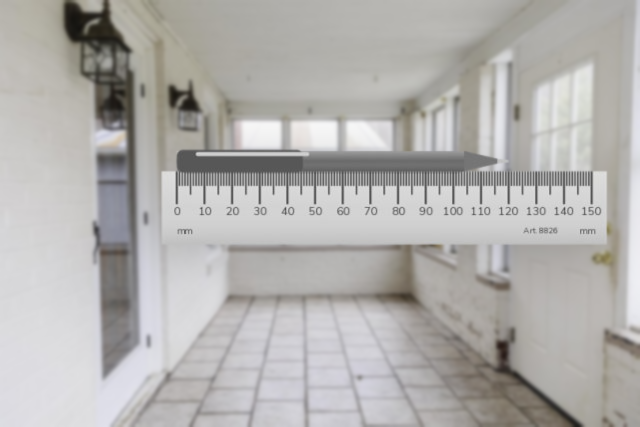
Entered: 120 mm
